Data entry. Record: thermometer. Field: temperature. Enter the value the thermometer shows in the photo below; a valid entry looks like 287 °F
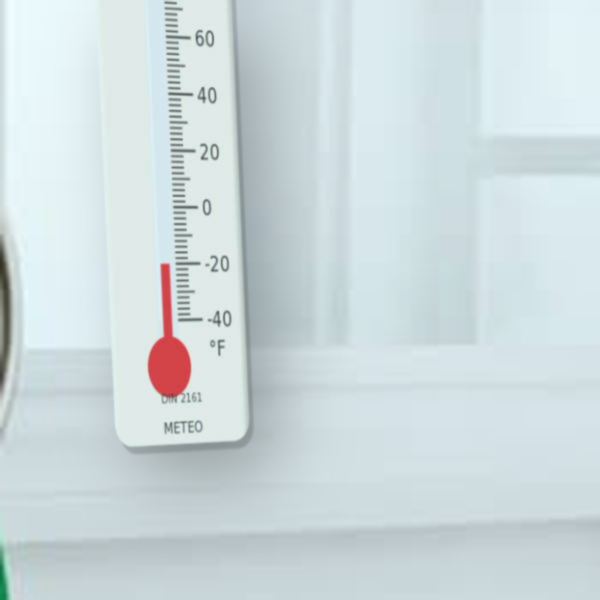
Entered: -20 °F
